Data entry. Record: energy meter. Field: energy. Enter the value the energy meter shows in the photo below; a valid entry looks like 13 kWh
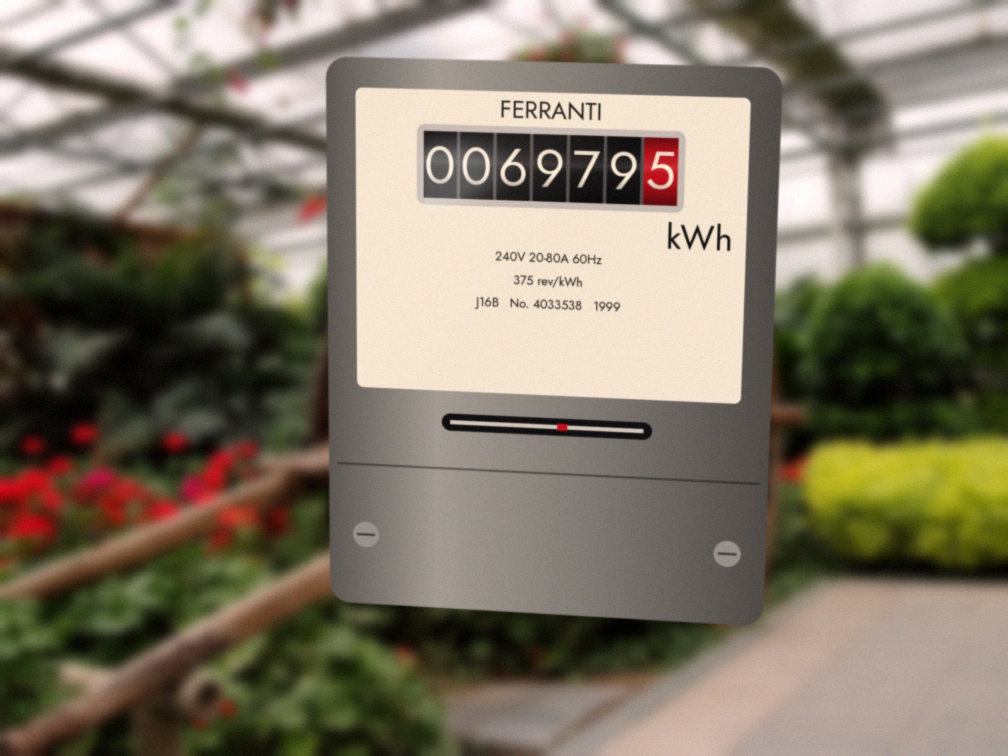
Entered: 6979.5 kWh
